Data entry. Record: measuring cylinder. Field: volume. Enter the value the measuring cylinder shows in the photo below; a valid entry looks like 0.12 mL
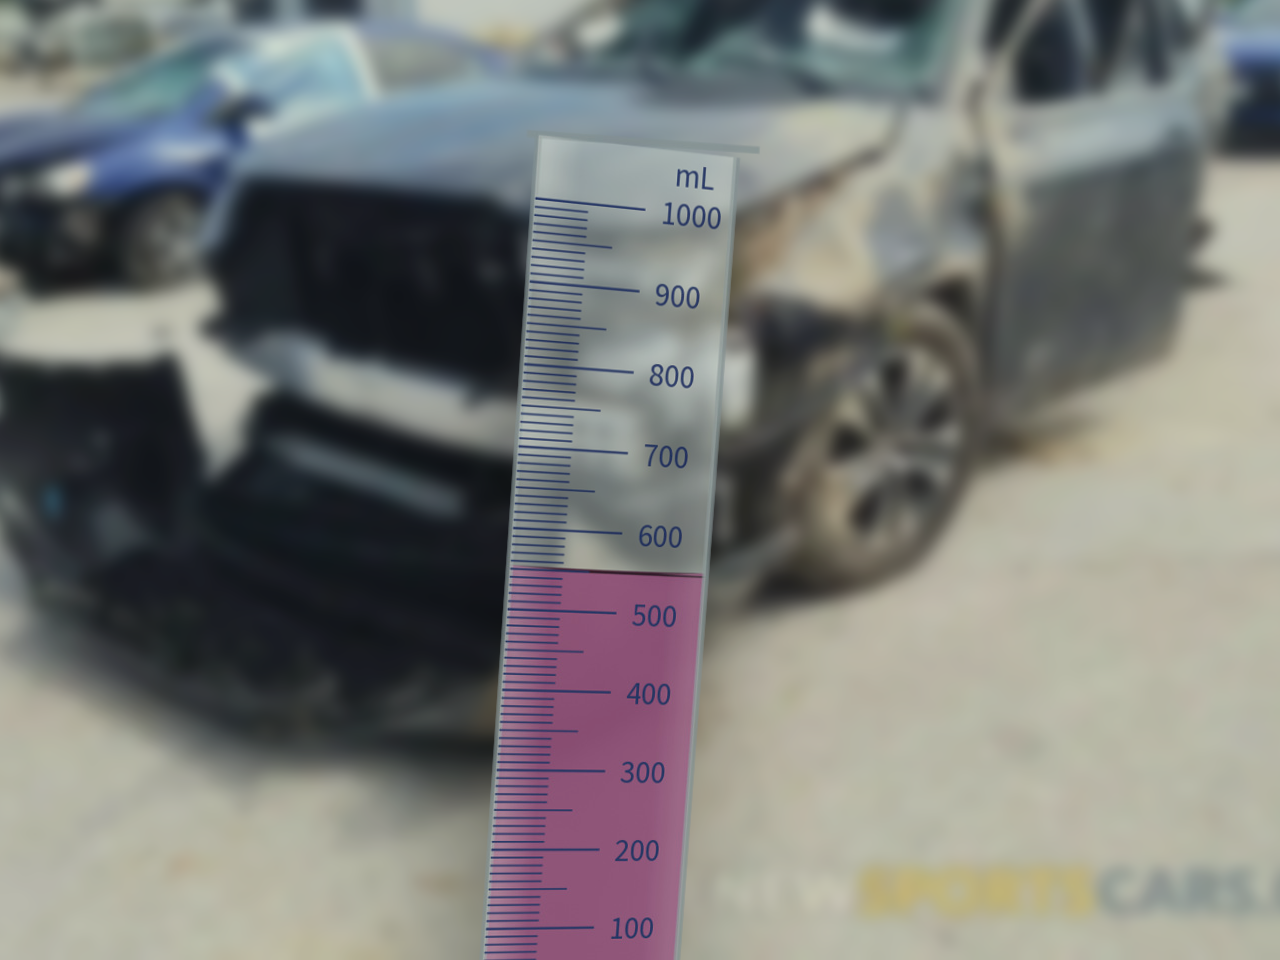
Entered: 550 mL
